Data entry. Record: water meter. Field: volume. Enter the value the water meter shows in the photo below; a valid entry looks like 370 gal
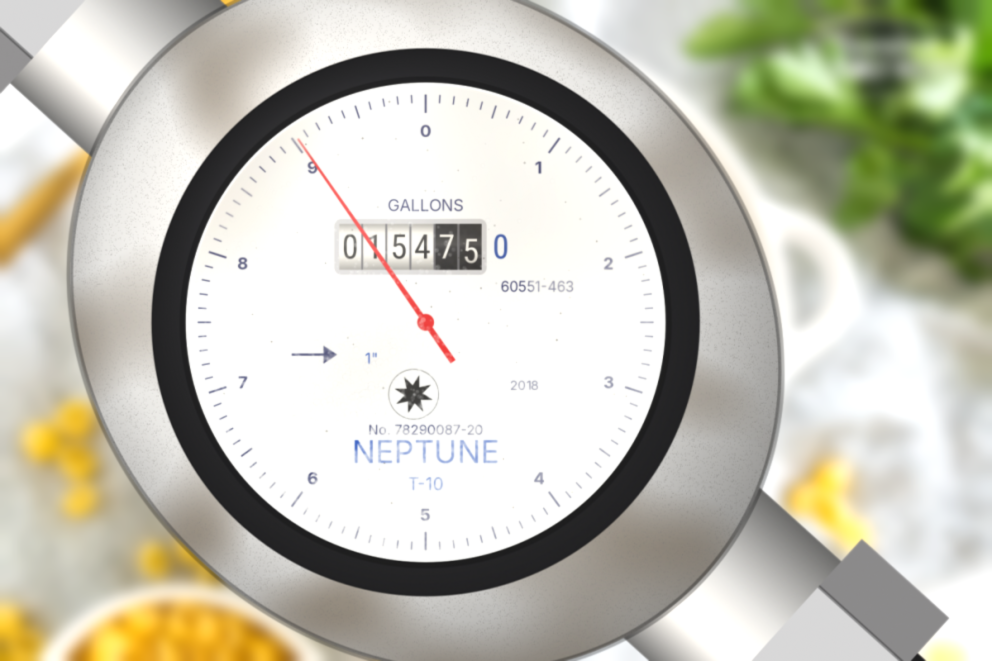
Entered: 154749.0 gal
